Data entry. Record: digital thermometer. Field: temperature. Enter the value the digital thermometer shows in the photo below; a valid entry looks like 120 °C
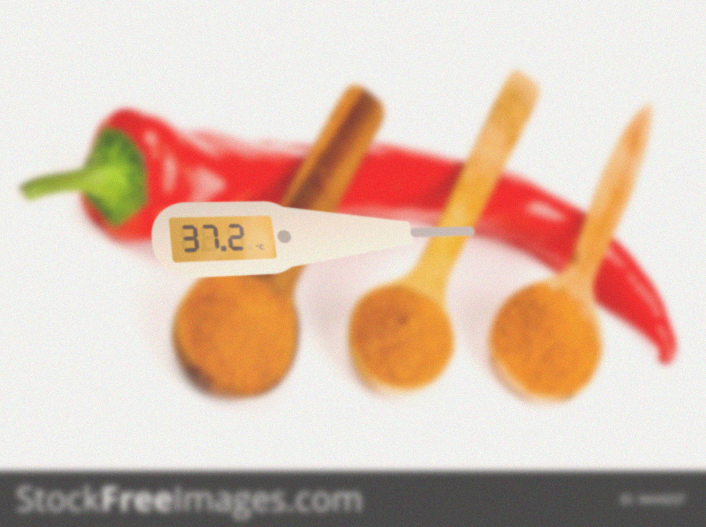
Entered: 37.2 °C
